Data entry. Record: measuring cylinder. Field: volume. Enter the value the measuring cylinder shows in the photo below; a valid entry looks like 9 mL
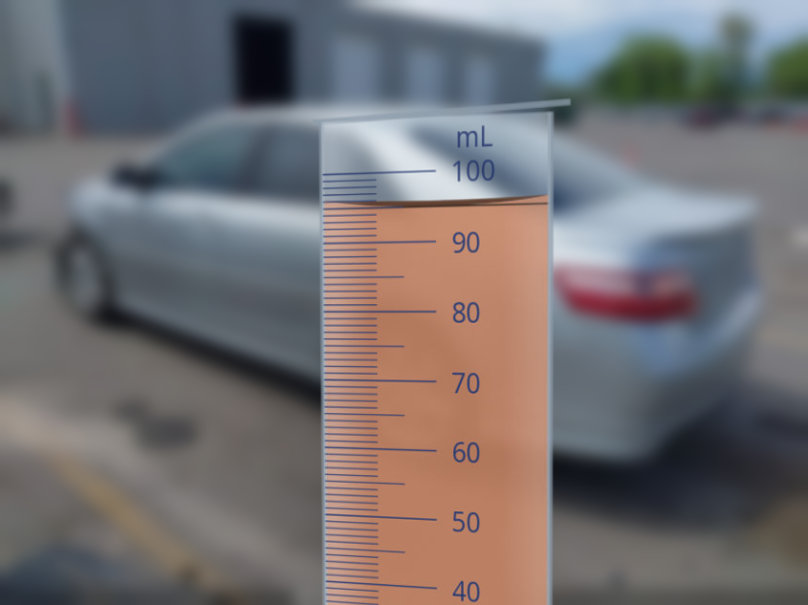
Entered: 95 mL
